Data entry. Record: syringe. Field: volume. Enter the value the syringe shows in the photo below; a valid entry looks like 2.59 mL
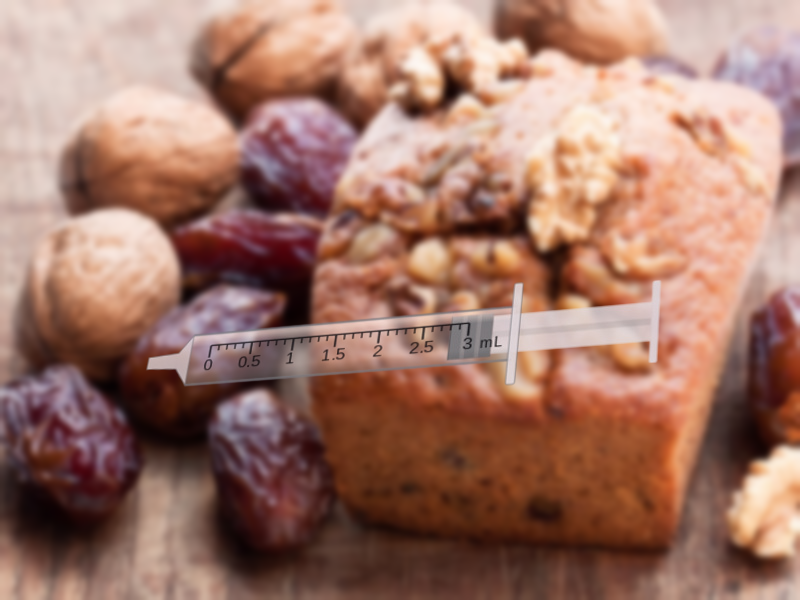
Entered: 2.8 mL
